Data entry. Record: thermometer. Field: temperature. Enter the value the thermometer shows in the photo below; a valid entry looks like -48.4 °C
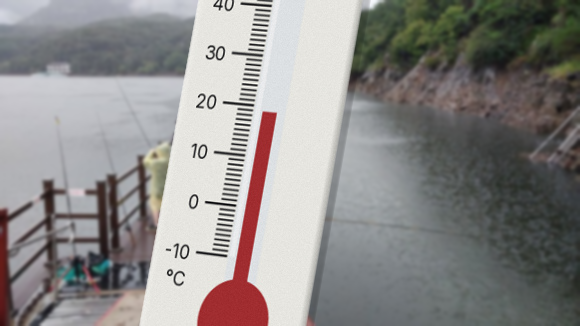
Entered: 19 °C
